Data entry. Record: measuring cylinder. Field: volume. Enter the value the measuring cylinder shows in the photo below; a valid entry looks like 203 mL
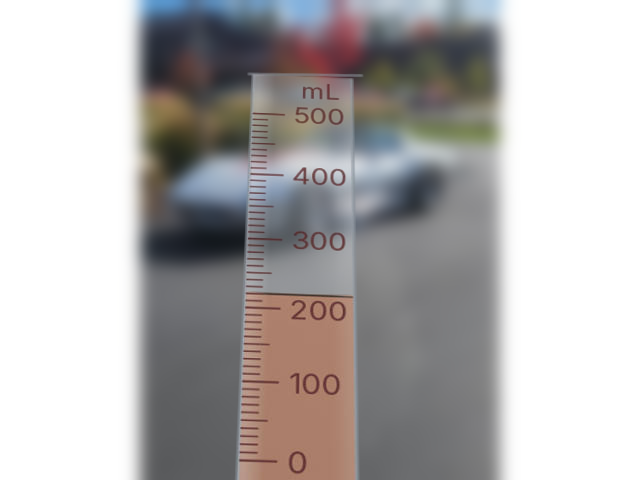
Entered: 220 mL
